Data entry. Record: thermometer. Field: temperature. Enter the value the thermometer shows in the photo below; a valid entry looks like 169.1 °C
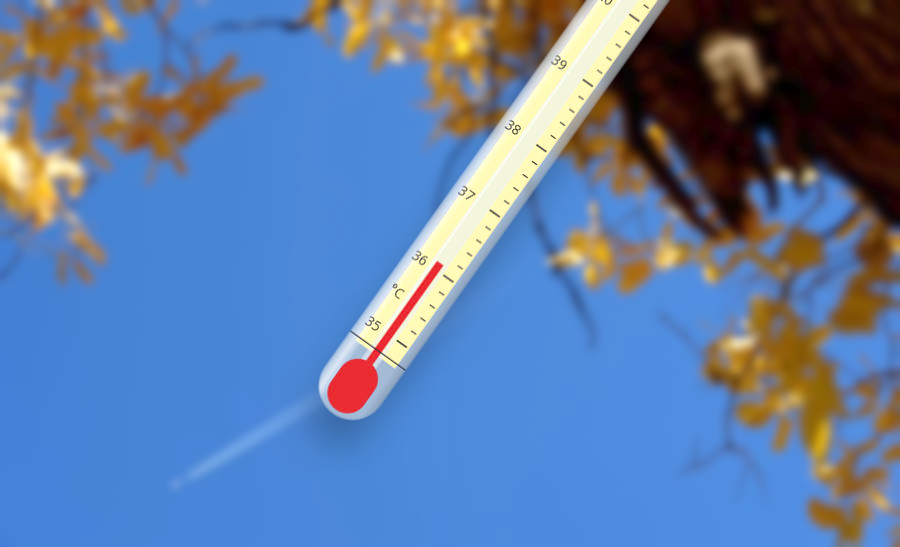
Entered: 36.1 °C
